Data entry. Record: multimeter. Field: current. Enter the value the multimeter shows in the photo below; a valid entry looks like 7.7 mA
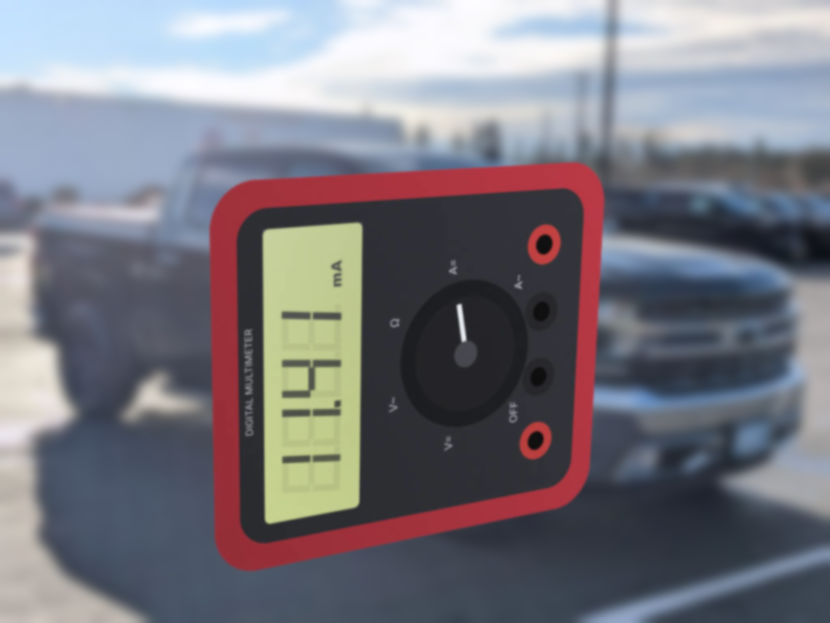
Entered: 11.41 mA
